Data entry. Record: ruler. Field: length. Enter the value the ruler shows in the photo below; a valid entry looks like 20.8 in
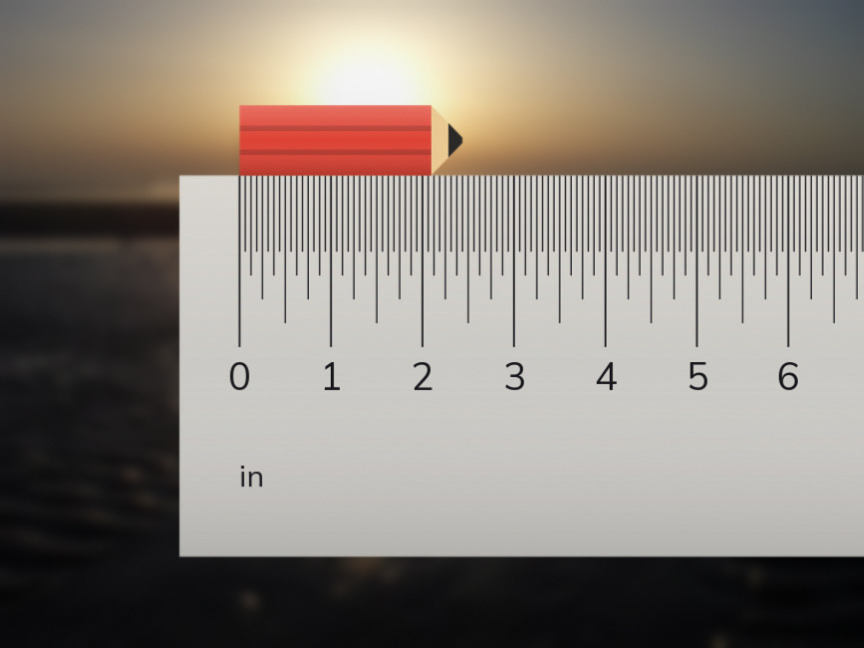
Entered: 2.4375 in
